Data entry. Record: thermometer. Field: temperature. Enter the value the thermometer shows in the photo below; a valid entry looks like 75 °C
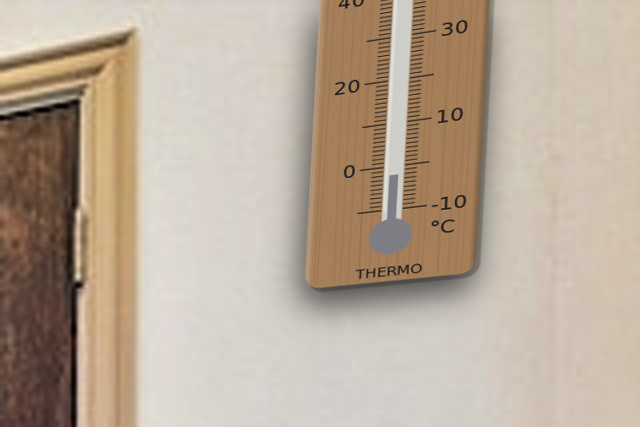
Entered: -2 °C
